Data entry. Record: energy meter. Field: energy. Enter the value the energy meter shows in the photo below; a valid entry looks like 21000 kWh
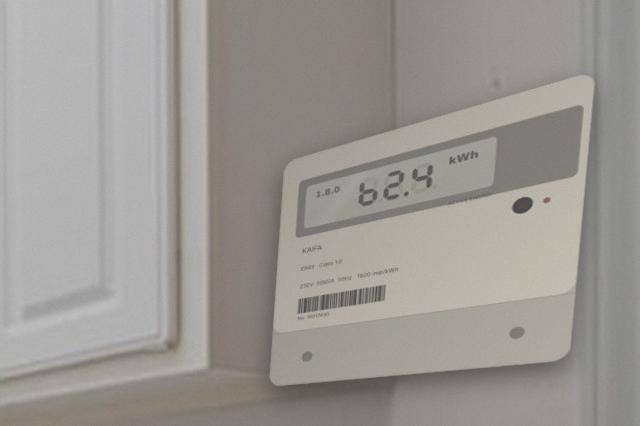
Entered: 62.4 kWh
